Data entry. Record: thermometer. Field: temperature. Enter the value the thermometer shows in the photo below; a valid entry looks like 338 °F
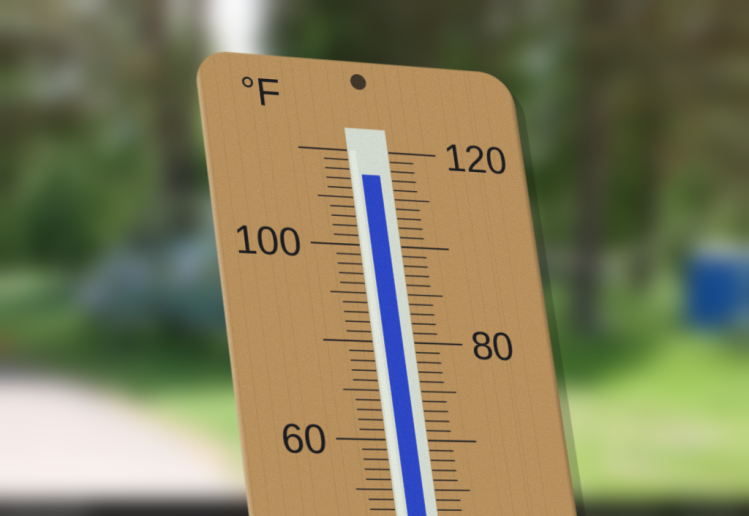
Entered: 115 °F
